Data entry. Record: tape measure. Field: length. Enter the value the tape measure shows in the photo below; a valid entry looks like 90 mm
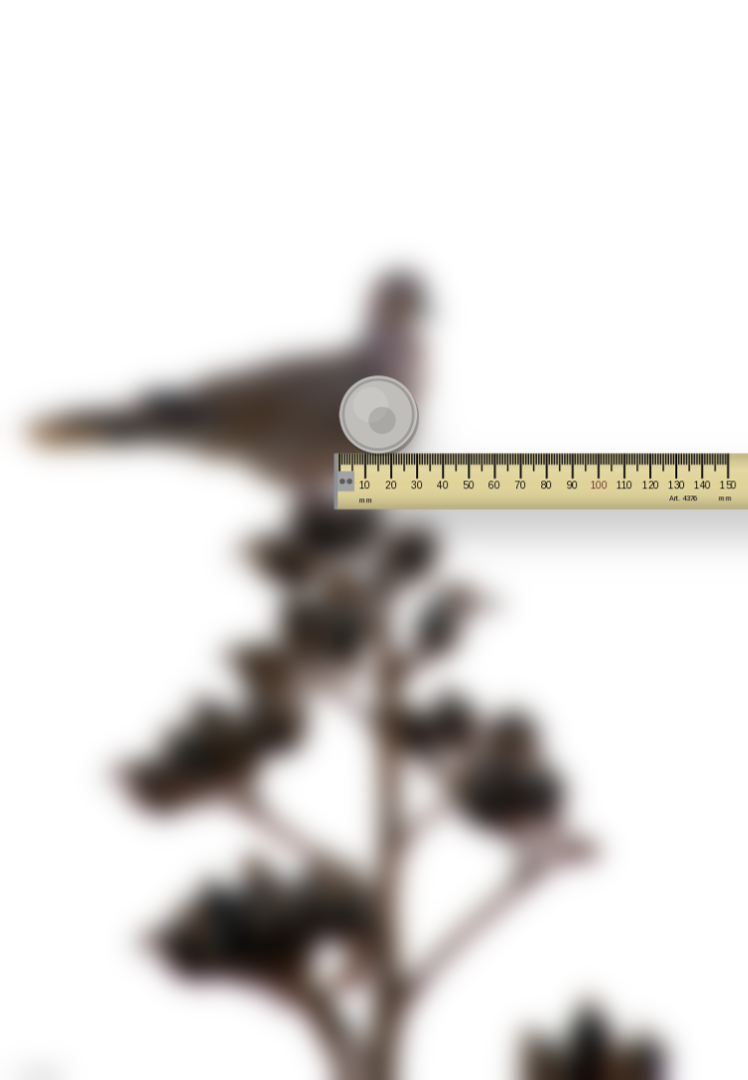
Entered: 30 mm
